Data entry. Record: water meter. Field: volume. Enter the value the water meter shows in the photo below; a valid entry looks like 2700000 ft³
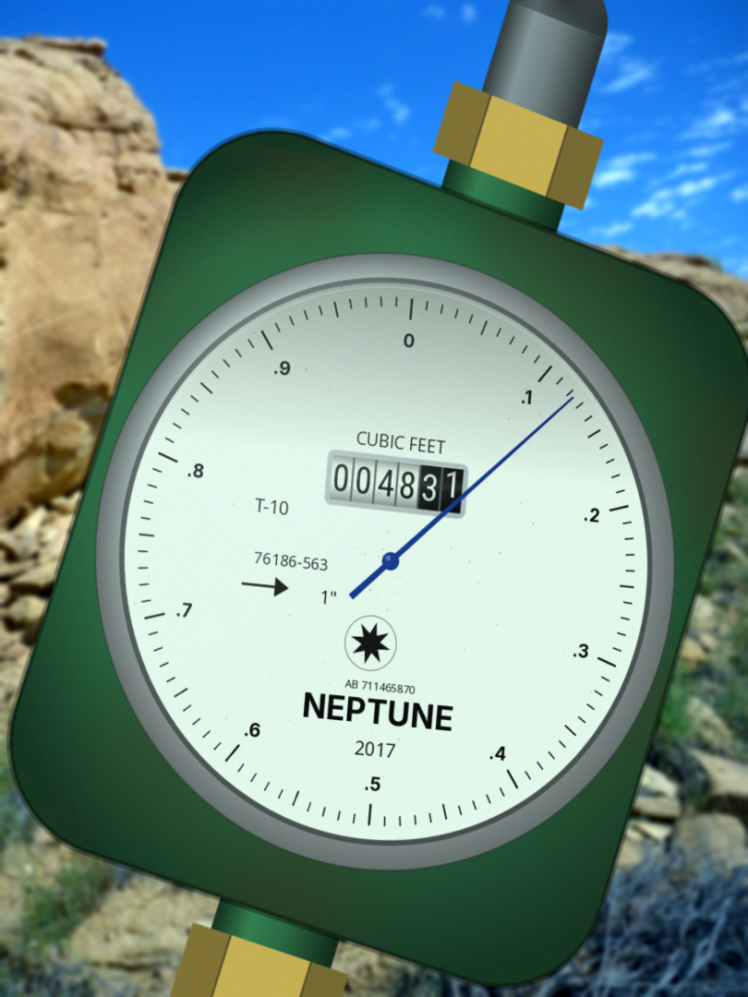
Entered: 4831.12 ft³
